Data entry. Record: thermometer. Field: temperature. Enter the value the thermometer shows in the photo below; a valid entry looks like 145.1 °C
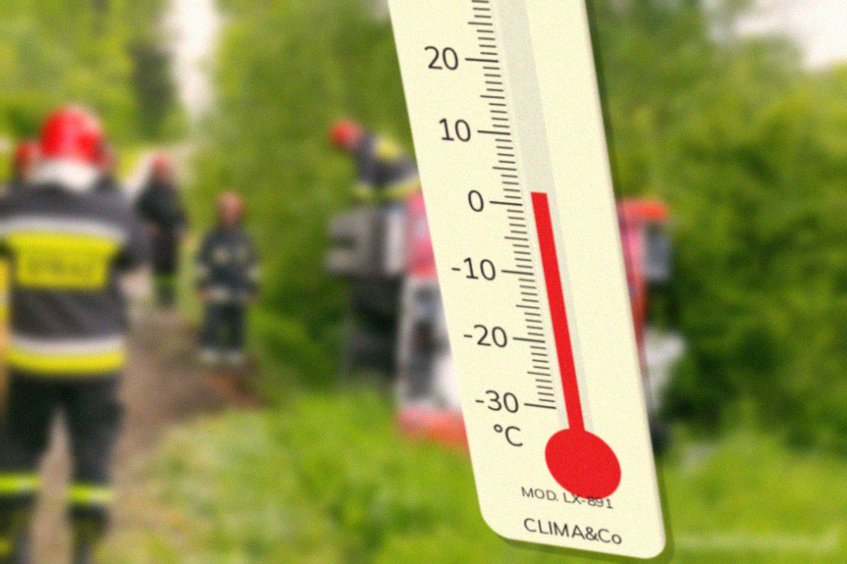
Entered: 2 °C
